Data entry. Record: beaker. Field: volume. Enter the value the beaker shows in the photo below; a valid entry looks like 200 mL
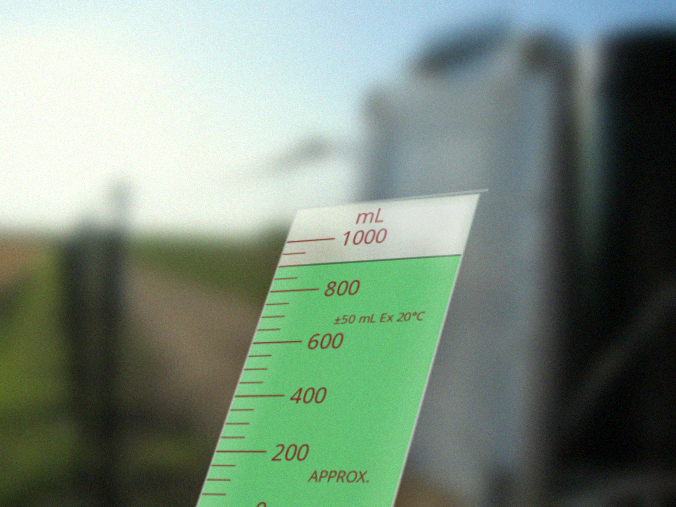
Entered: 900 mL
